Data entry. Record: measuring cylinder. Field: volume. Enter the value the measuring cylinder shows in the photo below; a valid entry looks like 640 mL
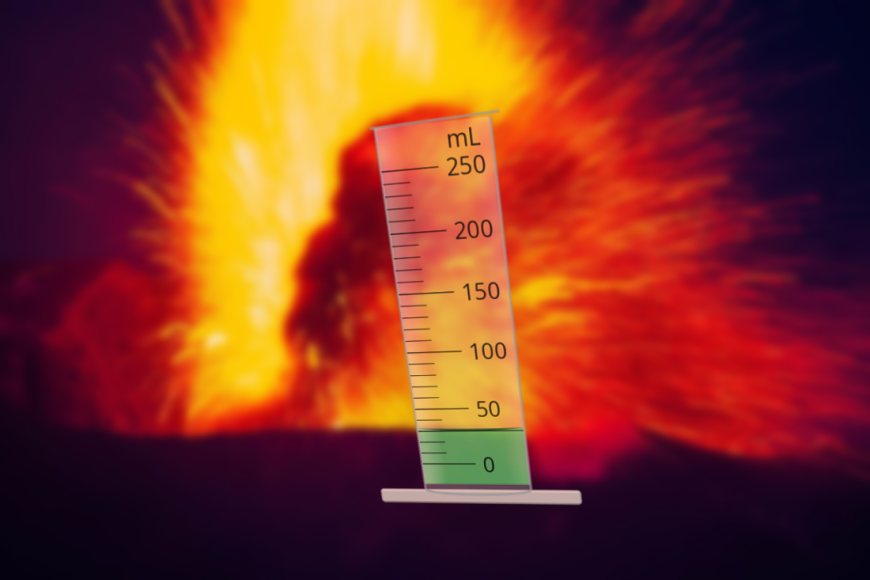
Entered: 30 mL
